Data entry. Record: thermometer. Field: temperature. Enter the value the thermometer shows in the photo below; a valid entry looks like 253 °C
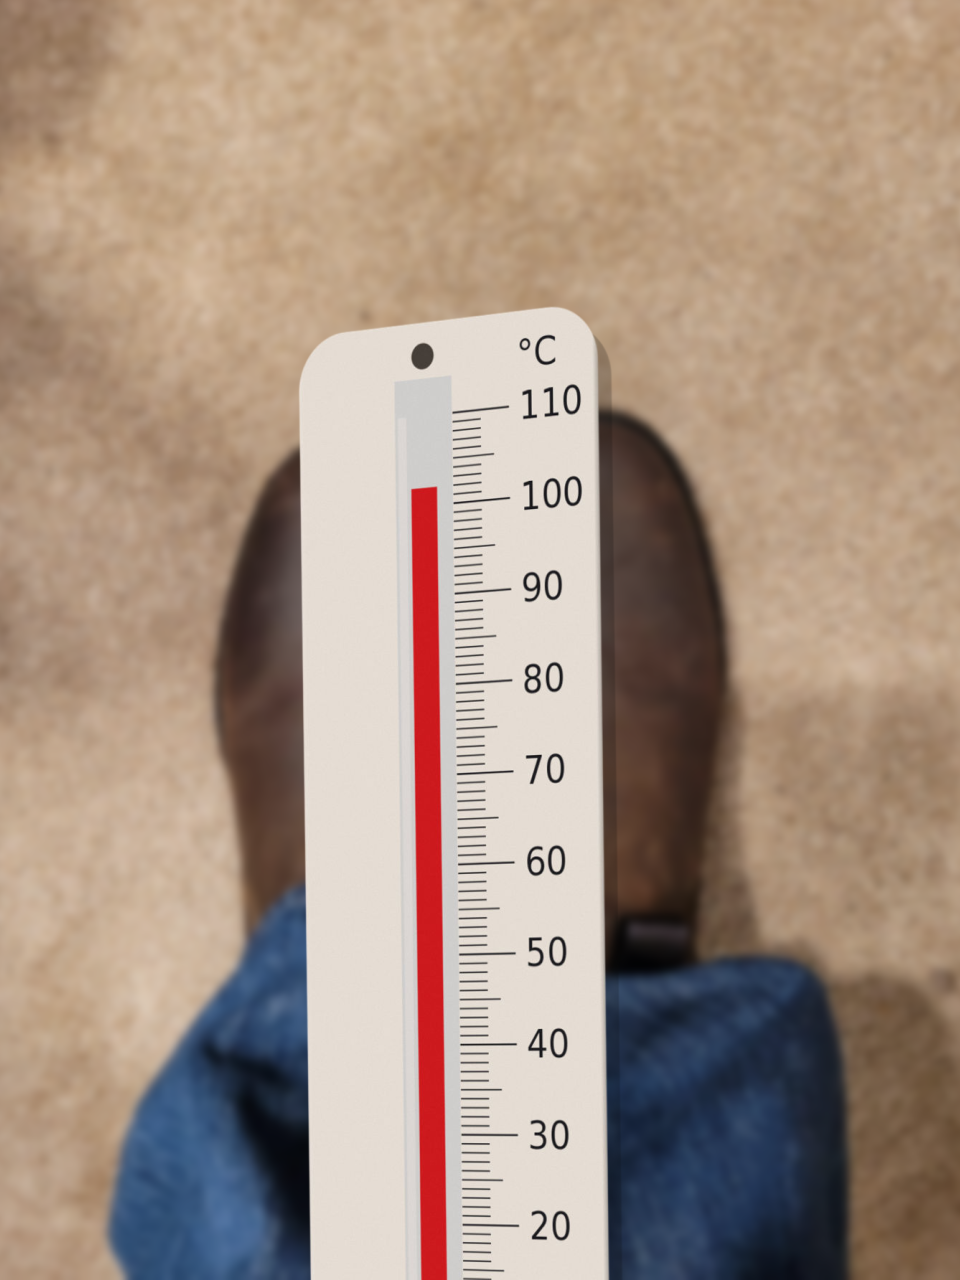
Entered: 102 °C
